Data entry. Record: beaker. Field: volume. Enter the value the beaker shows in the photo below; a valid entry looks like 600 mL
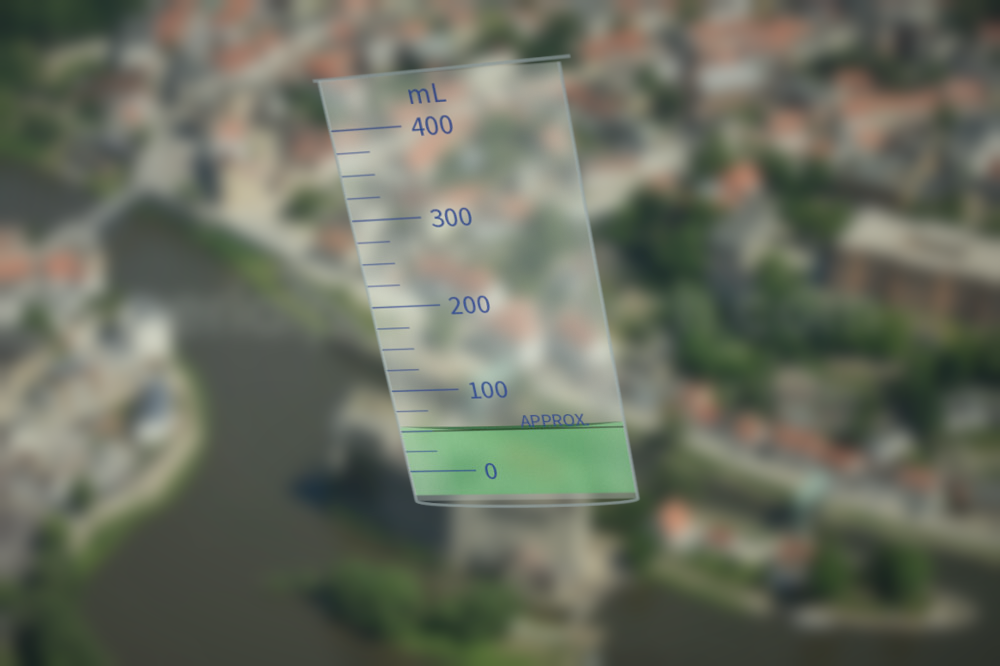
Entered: 50 mL
